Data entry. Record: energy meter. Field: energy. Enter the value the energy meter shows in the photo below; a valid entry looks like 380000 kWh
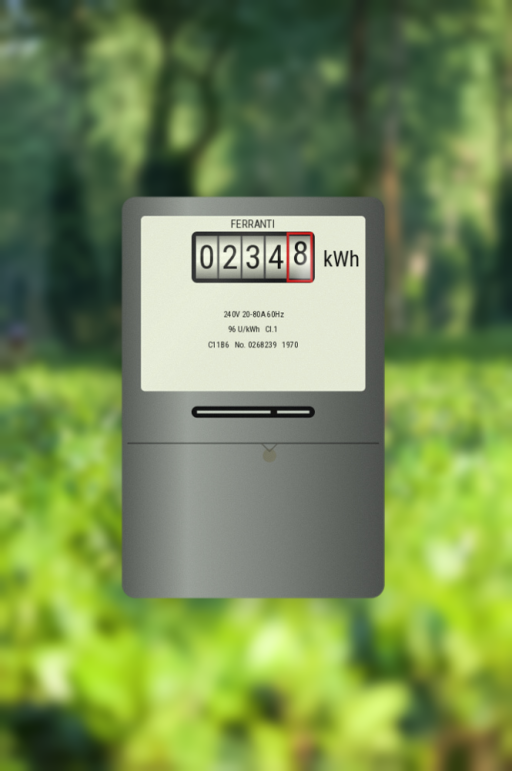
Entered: 234.8 kWh
